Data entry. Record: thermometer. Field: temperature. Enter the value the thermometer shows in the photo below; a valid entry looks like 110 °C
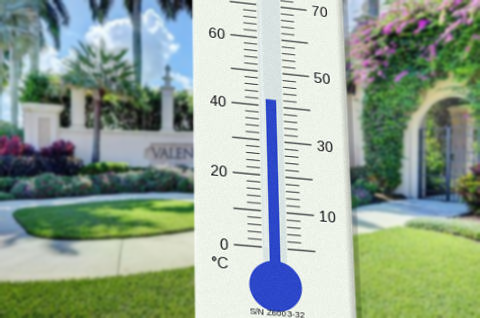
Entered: 42 °C
